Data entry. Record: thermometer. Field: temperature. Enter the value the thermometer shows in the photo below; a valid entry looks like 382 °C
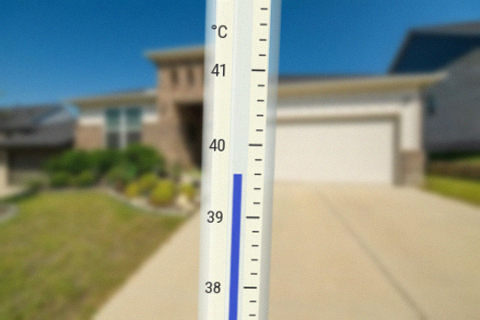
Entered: 39.6 °C
